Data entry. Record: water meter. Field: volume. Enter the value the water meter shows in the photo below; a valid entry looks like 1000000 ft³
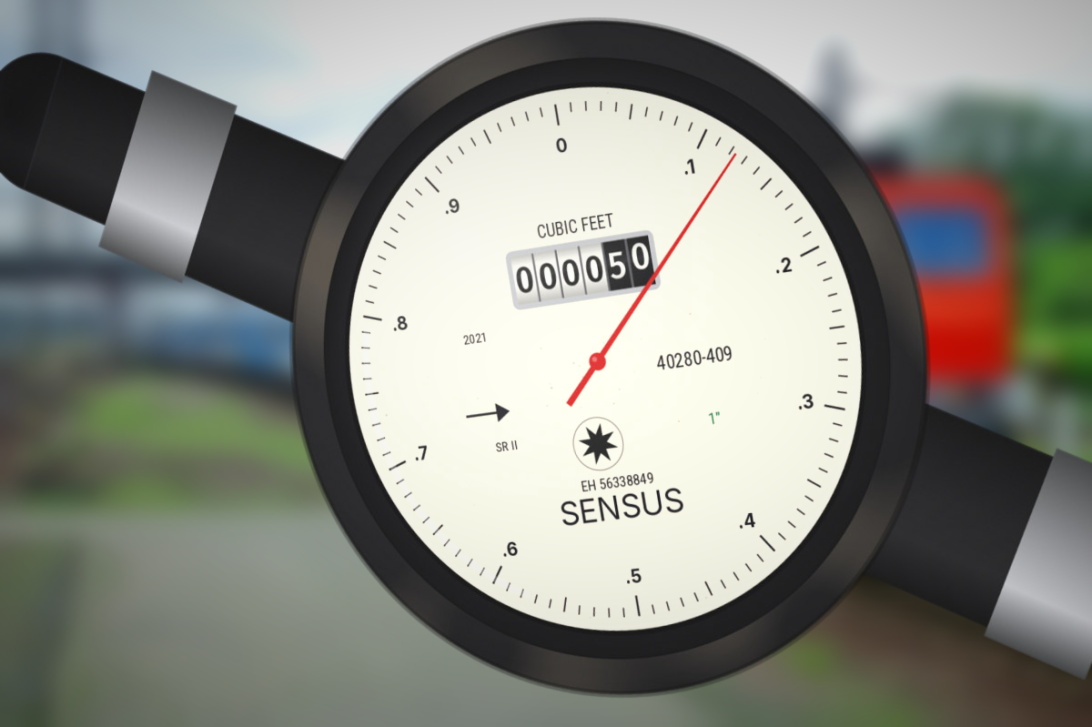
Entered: 50.12 ft³
